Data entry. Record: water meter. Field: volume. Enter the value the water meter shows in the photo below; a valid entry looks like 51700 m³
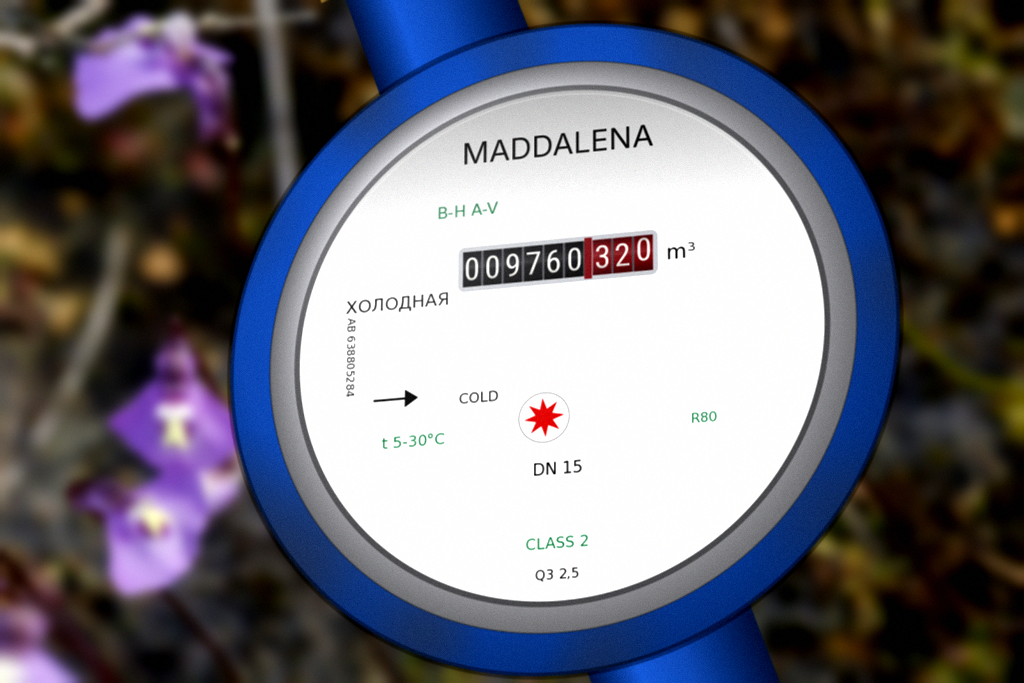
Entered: 9760.320 m³
